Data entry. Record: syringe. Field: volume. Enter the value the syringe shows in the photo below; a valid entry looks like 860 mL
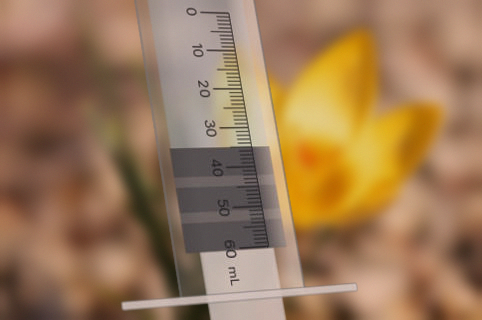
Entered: 35 mL
